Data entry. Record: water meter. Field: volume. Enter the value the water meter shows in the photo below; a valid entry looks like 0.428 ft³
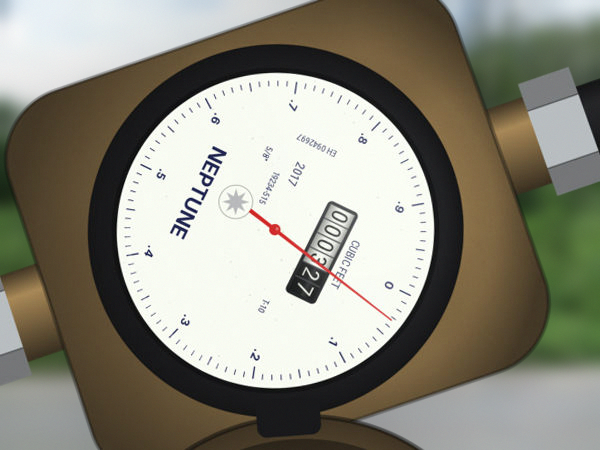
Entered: 327.03 ft³
